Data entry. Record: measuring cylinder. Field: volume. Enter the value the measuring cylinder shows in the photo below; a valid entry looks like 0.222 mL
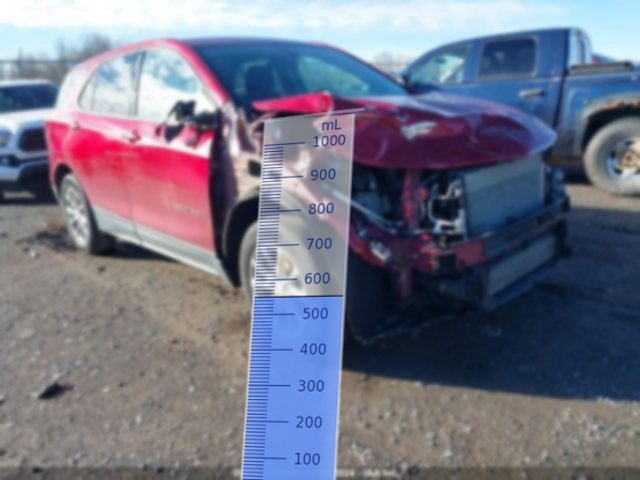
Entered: 550 mL
